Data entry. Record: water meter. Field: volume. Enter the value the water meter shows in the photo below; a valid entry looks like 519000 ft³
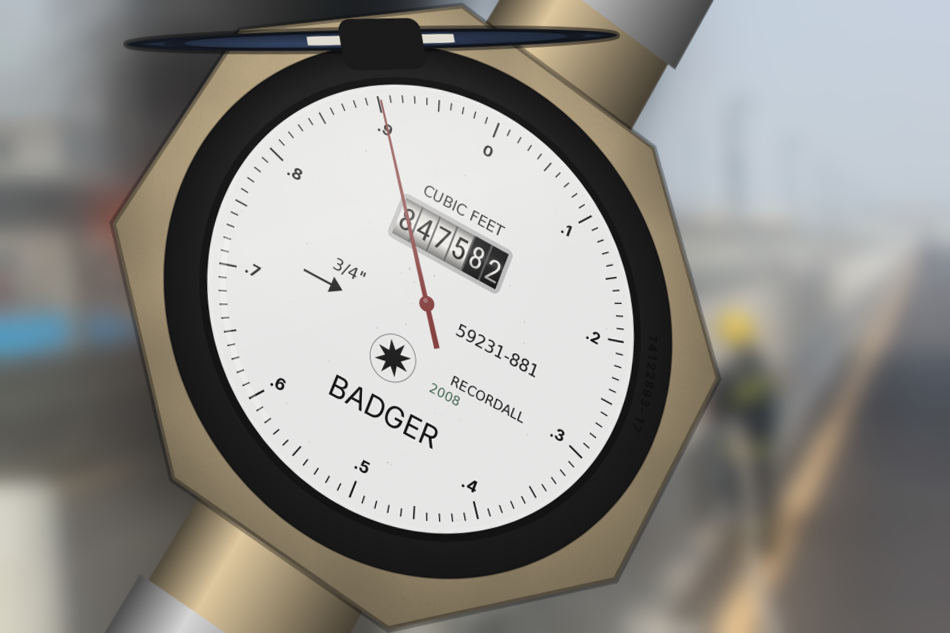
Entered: 847581.90 ft³
